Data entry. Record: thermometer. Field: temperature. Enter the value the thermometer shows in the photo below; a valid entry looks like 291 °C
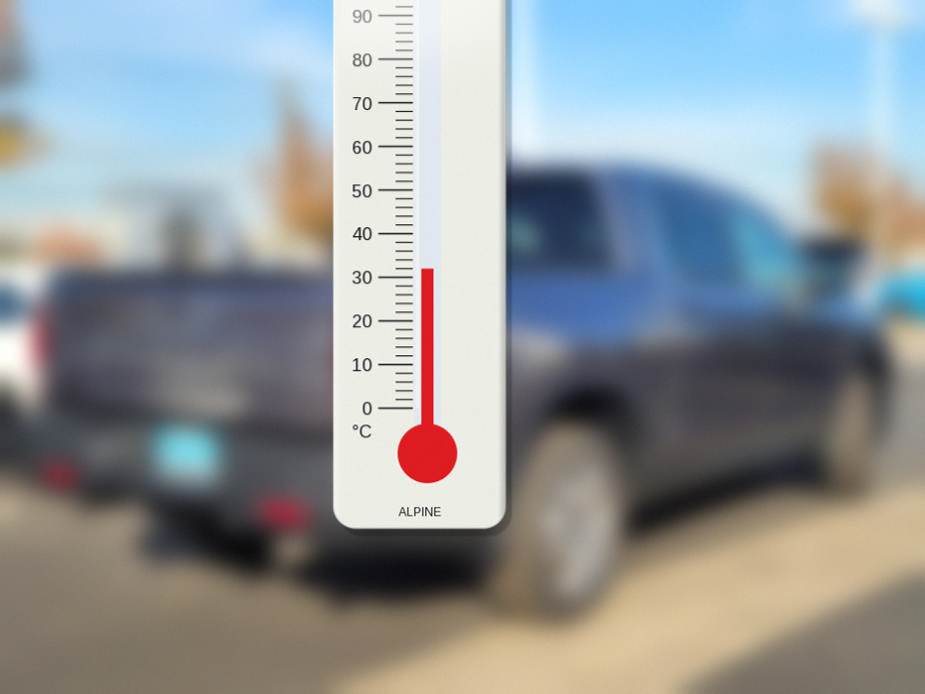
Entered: 32 °C
